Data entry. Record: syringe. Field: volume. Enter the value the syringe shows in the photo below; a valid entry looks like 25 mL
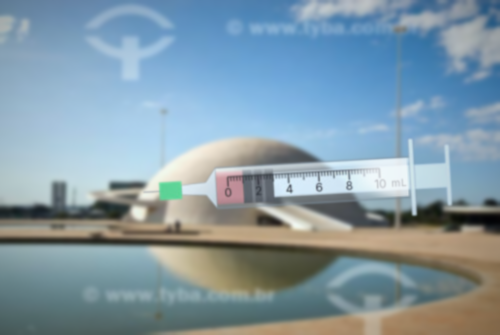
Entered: 1 mL
